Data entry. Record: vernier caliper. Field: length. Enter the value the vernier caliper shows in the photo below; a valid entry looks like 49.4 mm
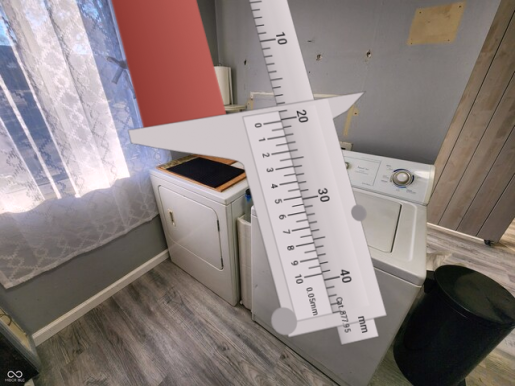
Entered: 20.2 mm
